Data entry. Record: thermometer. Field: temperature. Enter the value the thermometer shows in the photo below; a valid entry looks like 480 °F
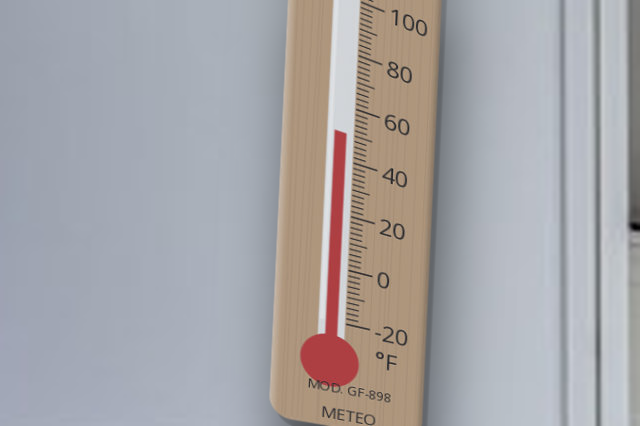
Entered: 50 °F
